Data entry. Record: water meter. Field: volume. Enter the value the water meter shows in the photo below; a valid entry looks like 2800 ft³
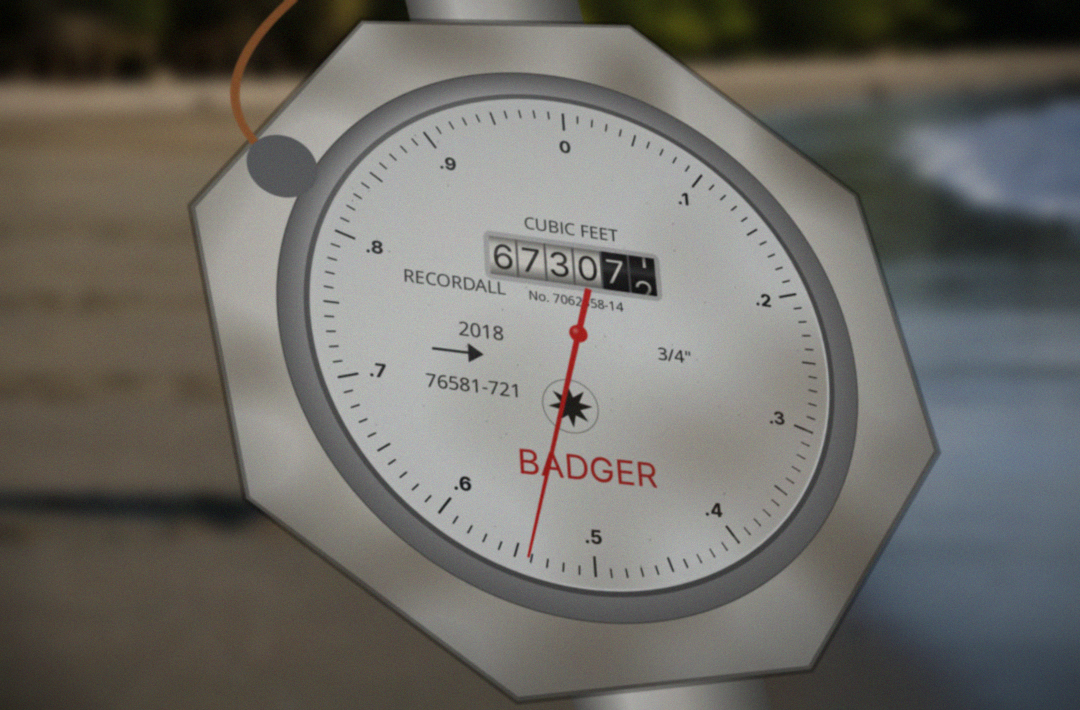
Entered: 673071.54 ft³
